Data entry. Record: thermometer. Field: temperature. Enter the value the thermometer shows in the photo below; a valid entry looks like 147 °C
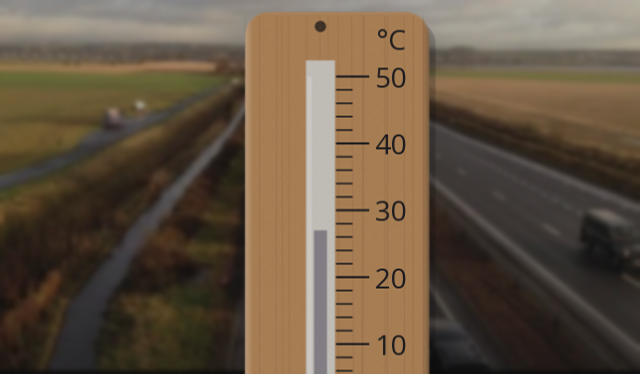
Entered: 27 °C
